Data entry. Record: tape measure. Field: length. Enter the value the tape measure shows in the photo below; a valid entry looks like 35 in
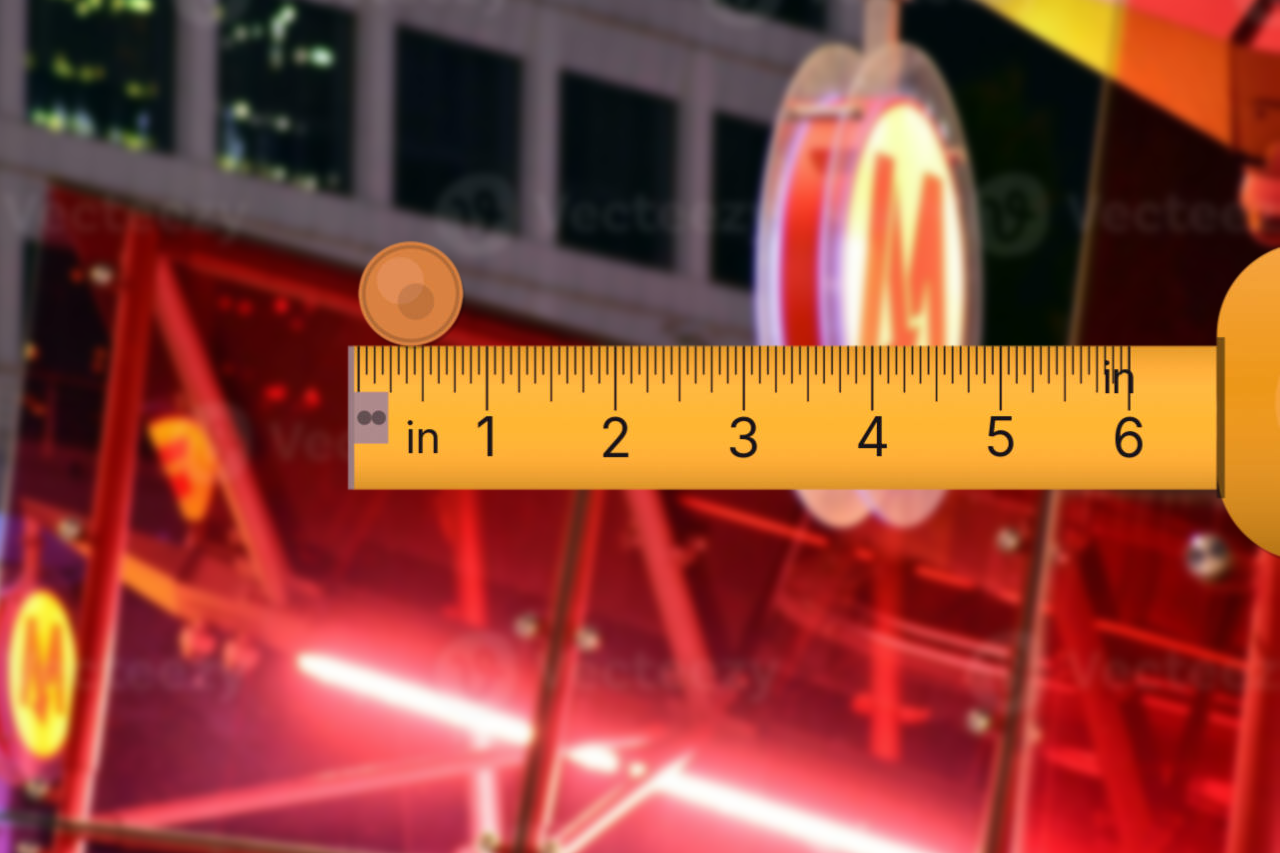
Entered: 0.8125 in
